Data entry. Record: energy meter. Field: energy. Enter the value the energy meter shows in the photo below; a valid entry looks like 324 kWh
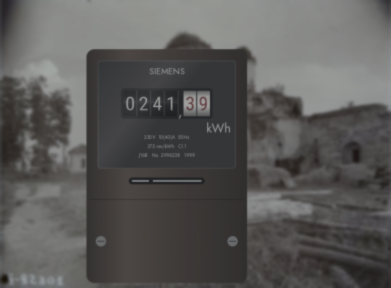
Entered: 241.39 kWh
